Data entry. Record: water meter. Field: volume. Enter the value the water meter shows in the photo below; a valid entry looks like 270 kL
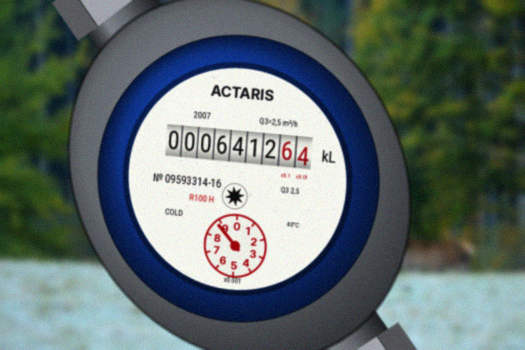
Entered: 6412.638 kL
